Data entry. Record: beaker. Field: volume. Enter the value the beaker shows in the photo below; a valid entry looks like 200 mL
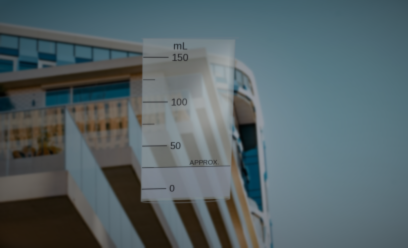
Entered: 25 mL
